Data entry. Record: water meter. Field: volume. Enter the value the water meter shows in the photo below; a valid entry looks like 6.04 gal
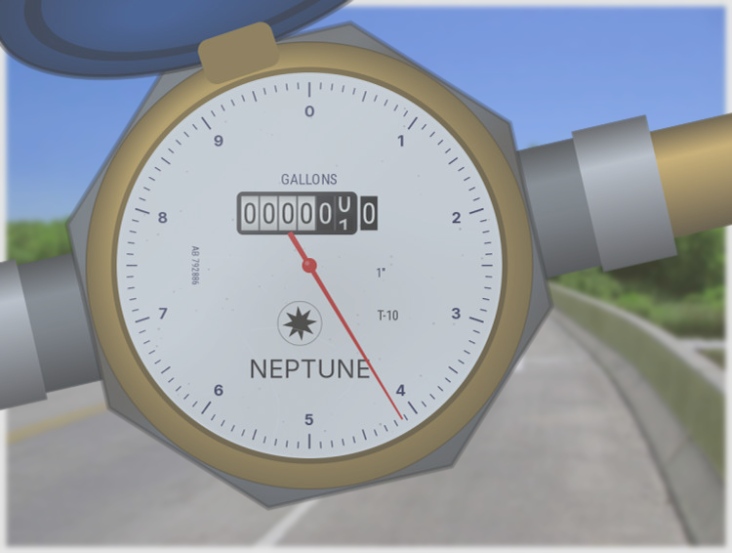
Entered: 4.1 gal
